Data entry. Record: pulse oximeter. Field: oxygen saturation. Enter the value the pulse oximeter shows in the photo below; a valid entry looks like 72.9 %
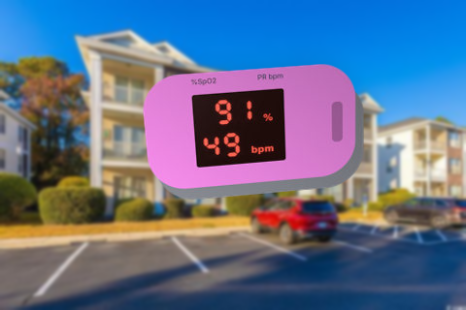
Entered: 91 %
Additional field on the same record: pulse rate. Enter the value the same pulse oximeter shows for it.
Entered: 49 bpm
